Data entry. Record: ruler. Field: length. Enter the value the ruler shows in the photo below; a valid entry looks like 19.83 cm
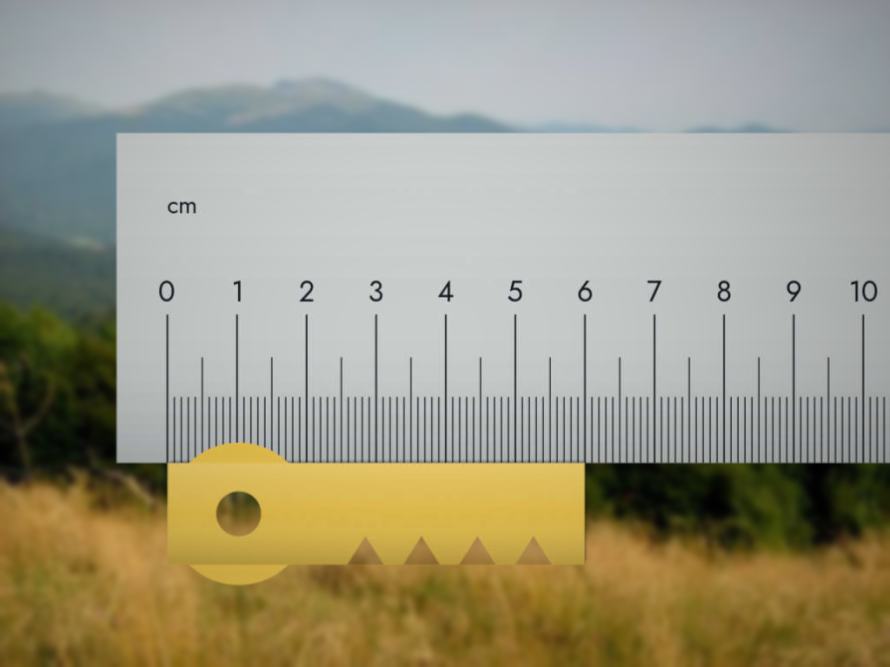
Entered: 6 cm
